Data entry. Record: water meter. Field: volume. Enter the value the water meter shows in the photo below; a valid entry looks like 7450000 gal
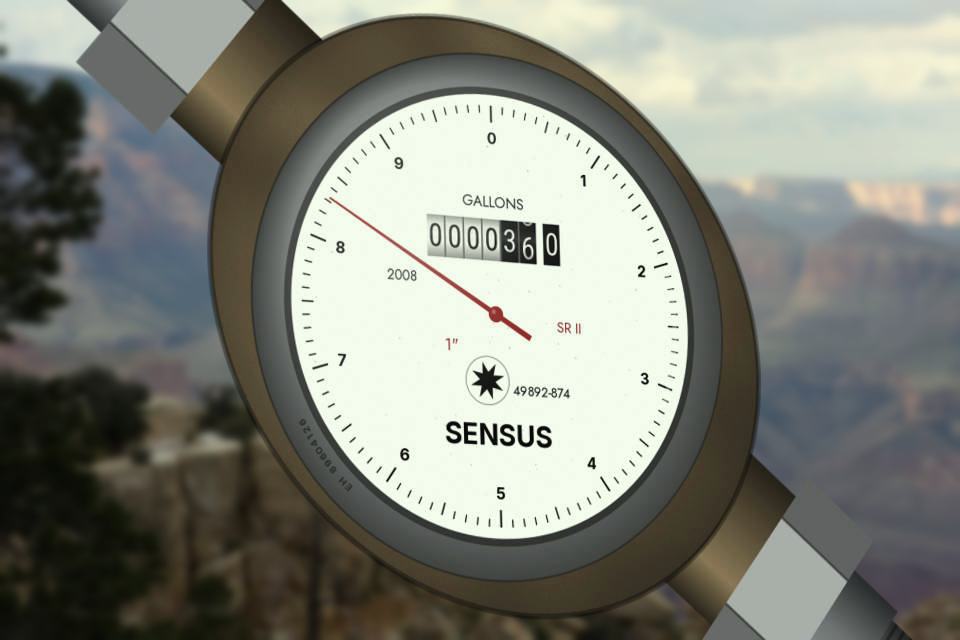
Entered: 358.3 gal
